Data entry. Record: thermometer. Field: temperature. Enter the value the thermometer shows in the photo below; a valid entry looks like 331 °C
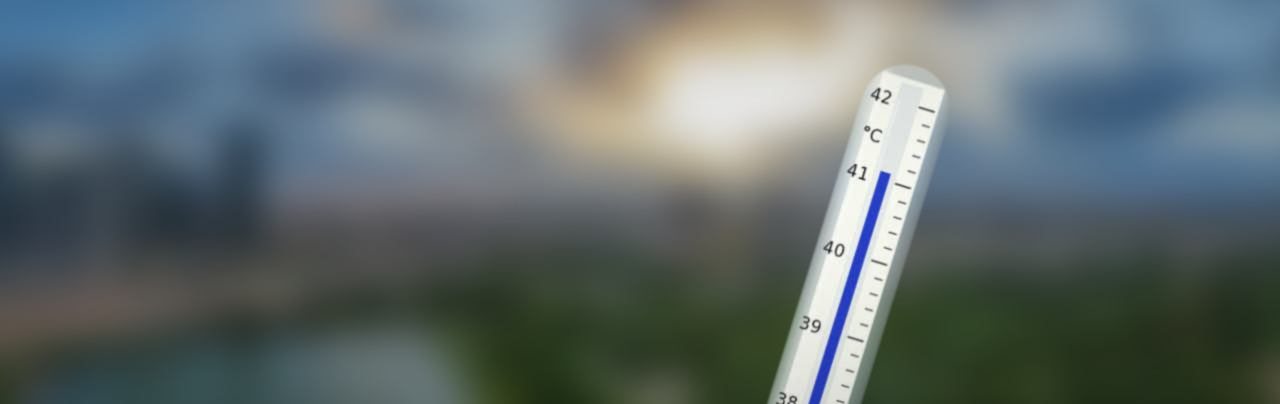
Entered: 41.1 °C
